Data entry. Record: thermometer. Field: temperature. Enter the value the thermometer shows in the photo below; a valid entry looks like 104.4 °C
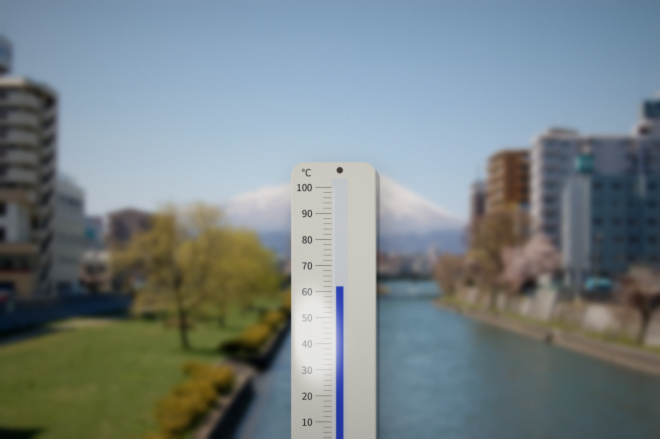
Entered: 62 °C
